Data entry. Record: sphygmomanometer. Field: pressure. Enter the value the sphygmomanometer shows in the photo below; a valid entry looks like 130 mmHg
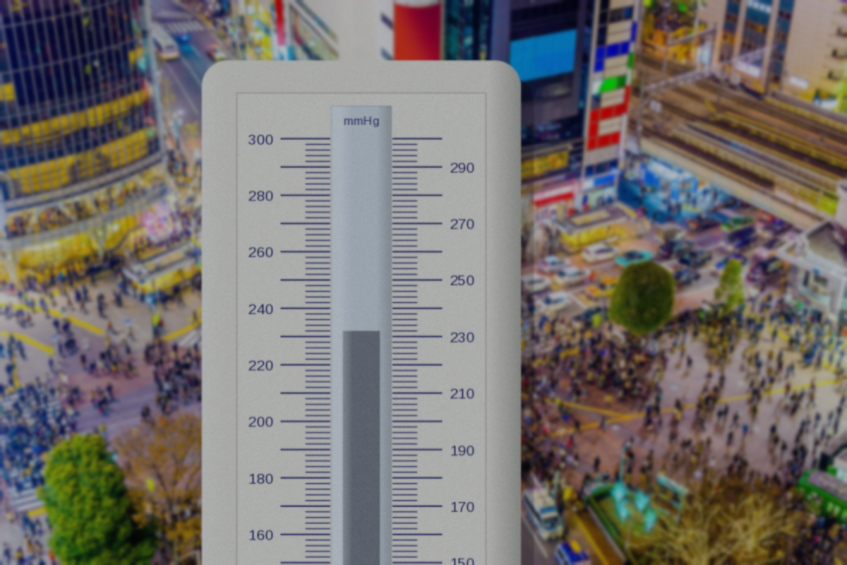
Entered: 232 mmHg
